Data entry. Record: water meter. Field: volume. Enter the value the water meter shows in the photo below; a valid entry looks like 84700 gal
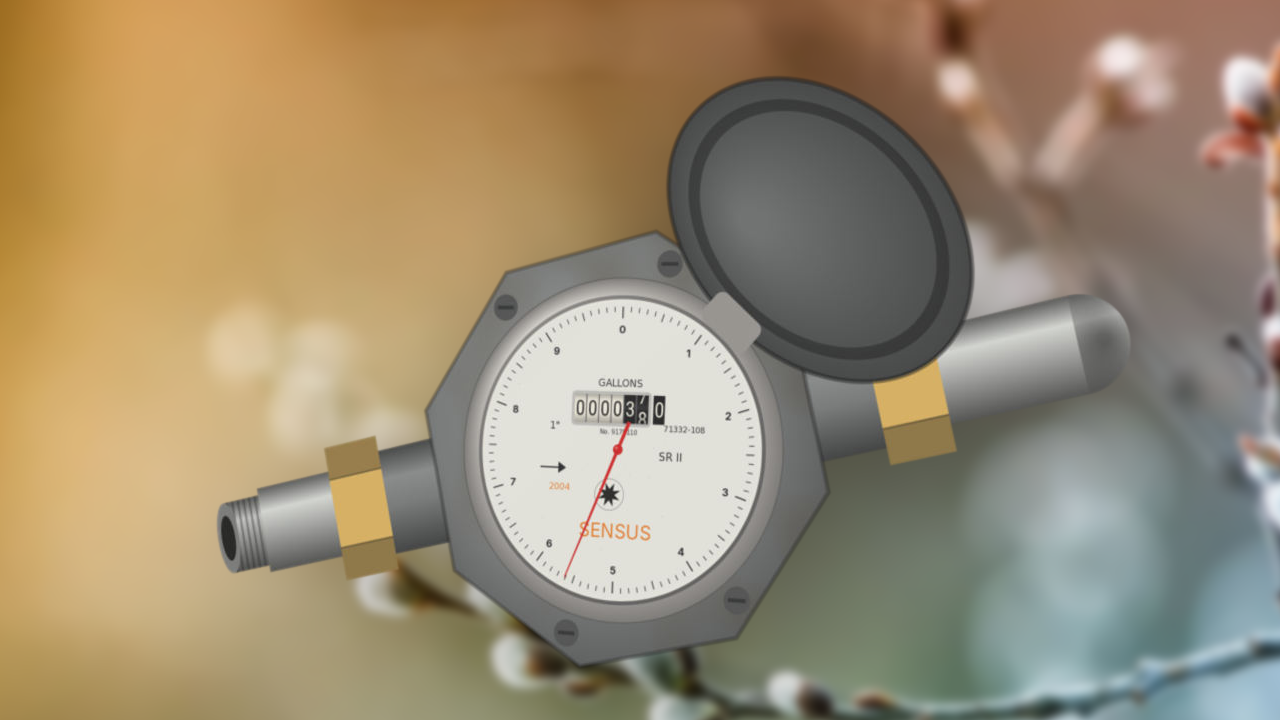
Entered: 375.6 gal
